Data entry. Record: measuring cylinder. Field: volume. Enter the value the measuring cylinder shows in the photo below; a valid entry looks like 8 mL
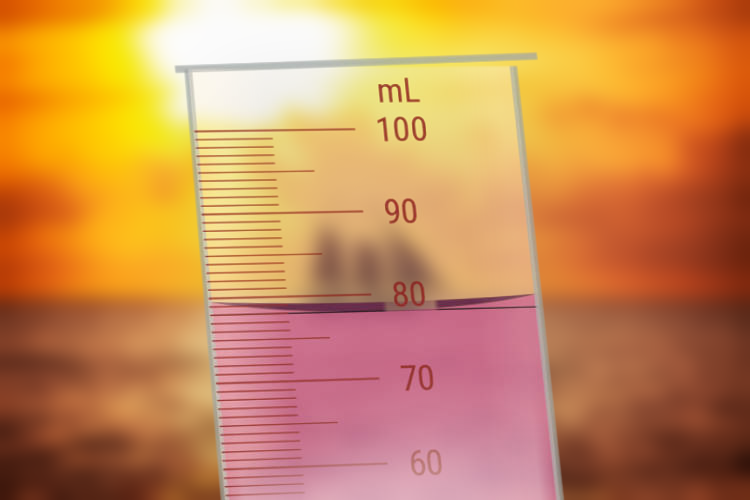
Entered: 78 mL
